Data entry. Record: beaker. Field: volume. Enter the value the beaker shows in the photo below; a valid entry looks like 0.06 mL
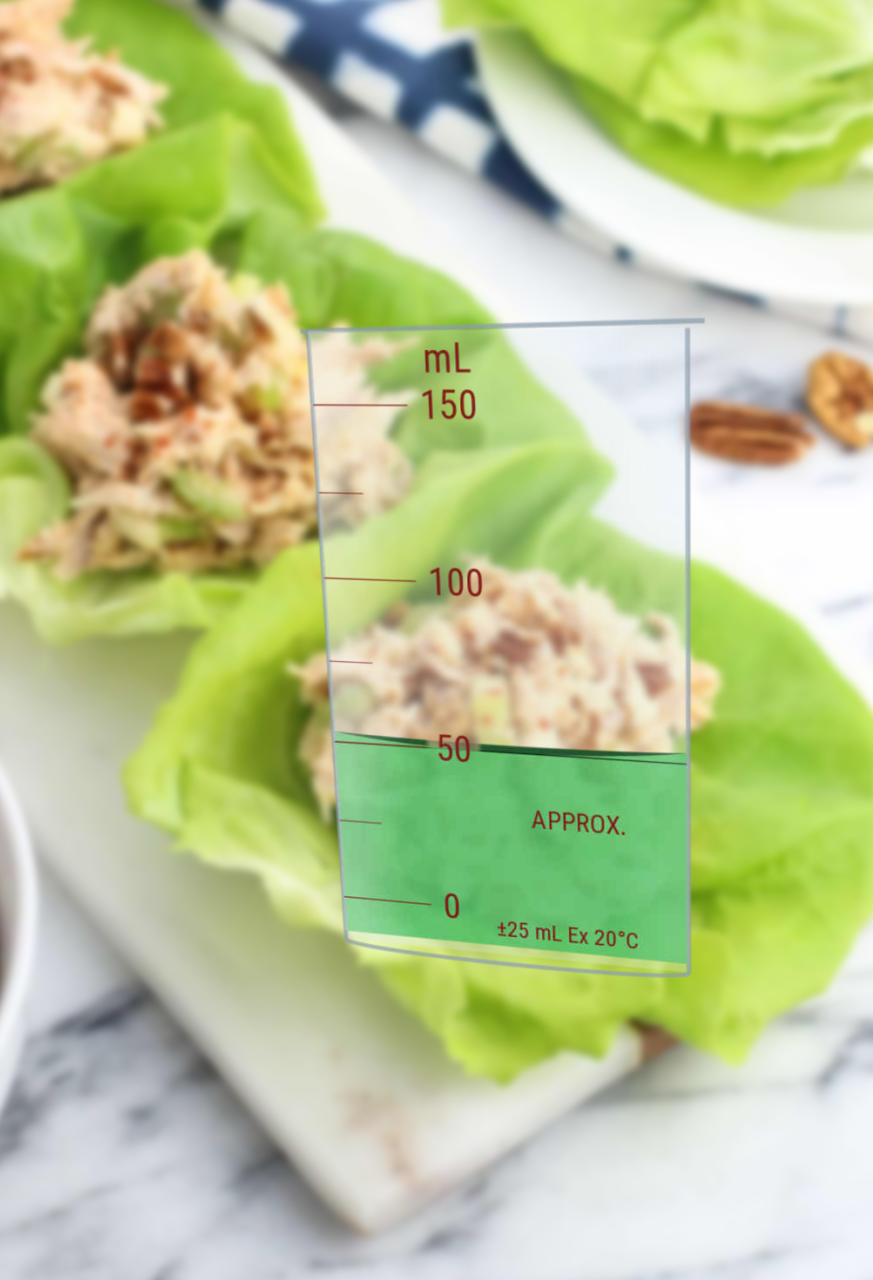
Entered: 50 mL
